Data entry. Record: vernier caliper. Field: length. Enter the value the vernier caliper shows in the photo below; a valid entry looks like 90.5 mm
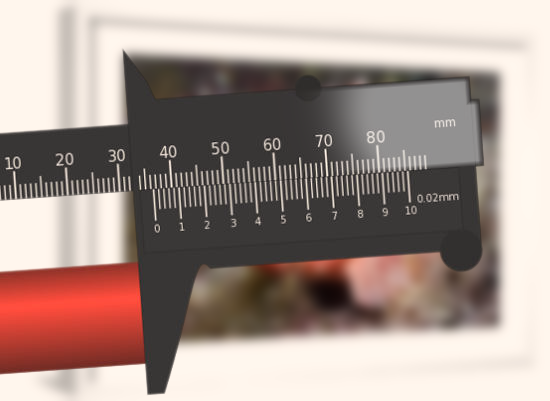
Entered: 36.5 mm
